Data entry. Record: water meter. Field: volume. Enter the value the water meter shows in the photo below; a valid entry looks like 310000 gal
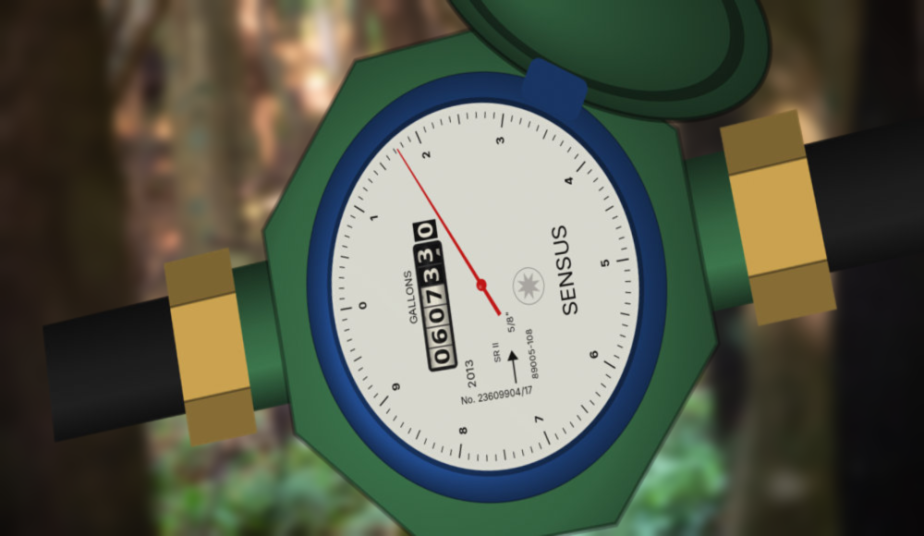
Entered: 607331.7 gal
